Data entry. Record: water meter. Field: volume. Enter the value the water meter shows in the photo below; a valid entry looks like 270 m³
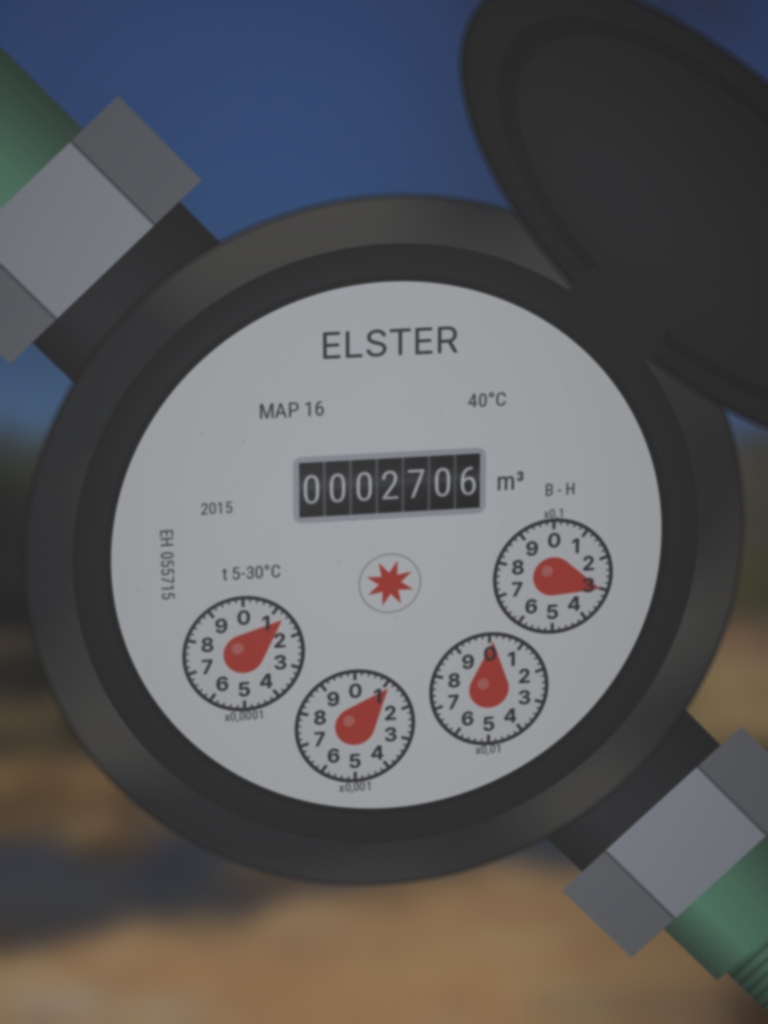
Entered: 2706.3011 m³
